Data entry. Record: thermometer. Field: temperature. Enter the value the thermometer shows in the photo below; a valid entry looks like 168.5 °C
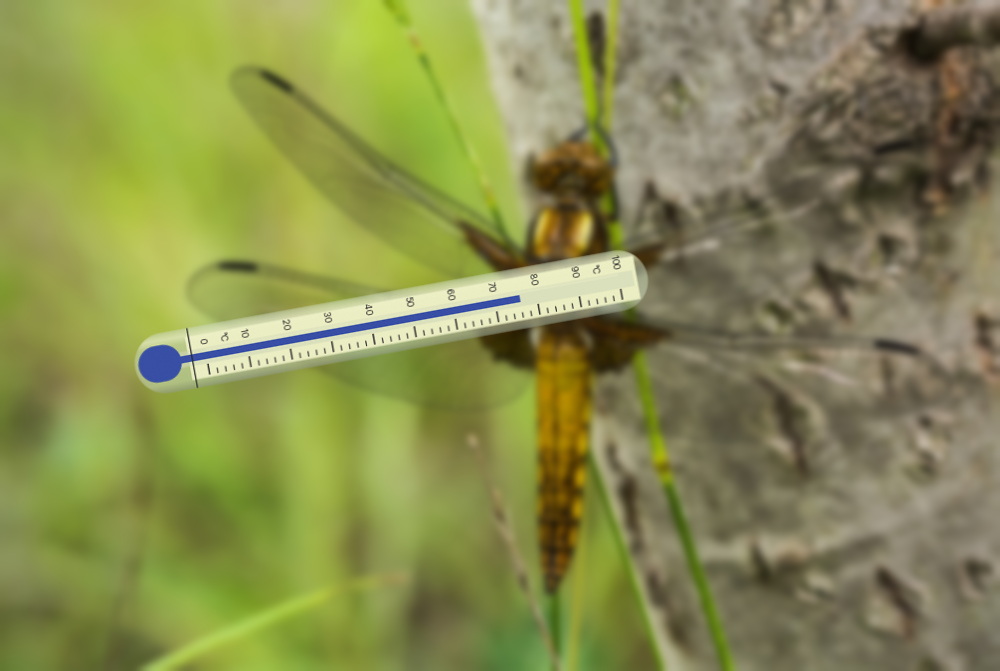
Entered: 76 °C
